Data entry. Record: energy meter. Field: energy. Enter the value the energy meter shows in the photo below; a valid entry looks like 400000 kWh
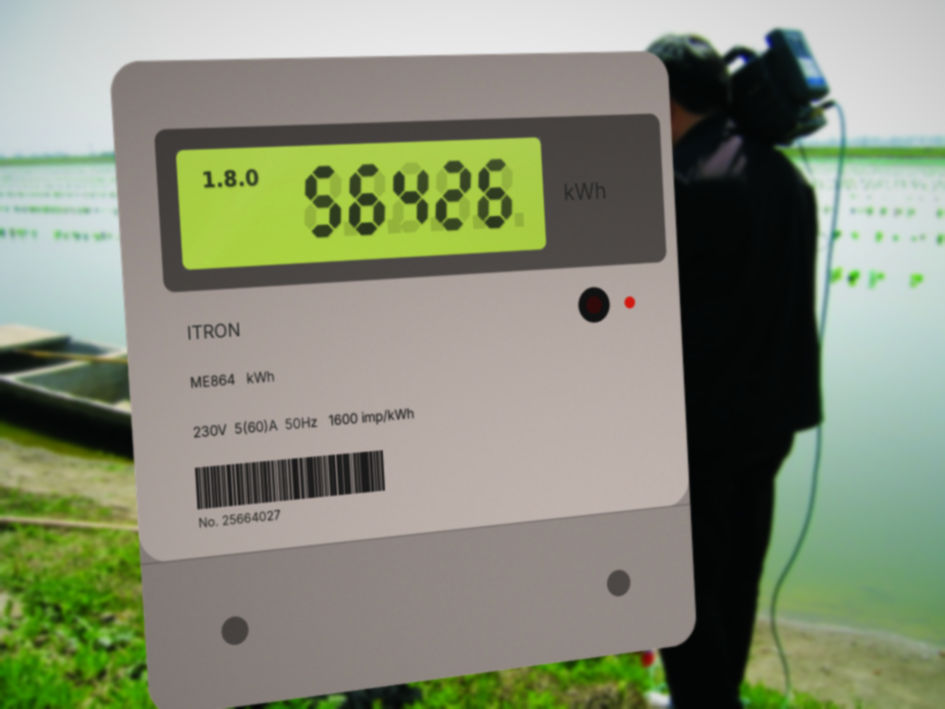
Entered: 56426 kWh
